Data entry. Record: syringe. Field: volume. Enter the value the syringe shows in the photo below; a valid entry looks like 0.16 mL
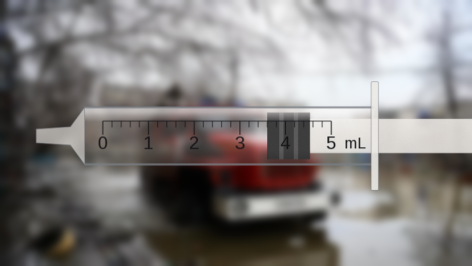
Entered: 3.6 mL
